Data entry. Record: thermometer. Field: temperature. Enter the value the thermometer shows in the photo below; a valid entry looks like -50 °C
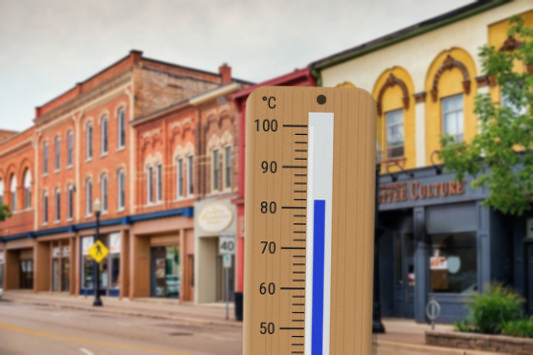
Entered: 82 °C
